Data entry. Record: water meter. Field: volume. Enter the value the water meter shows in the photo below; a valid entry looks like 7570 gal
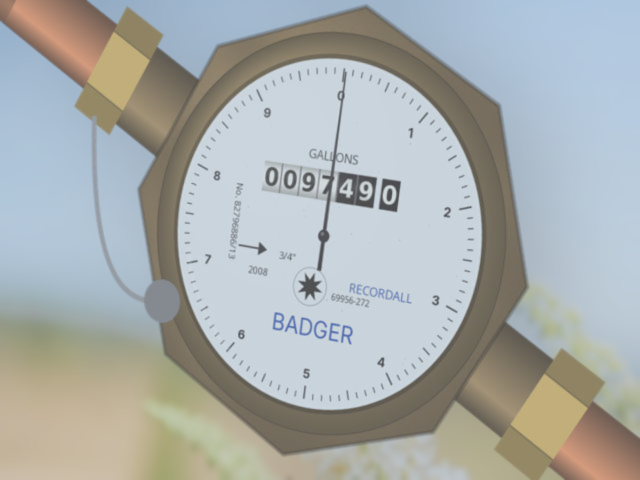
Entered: 97490.0 gal
